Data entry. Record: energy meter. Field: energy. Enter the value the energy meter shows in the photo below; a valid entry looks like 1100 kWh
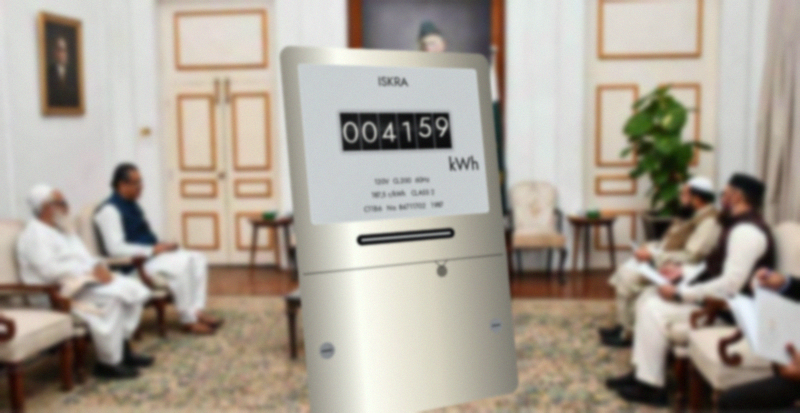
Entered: 4159 kWh
